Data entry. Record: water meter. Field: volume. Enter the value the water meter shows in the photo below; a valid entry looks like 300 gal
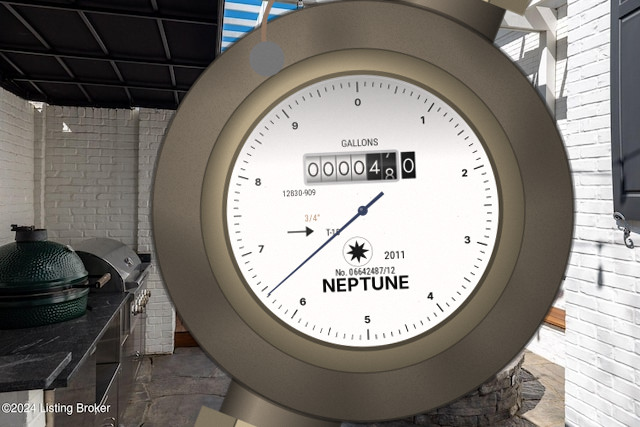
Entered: 476.4 gal
